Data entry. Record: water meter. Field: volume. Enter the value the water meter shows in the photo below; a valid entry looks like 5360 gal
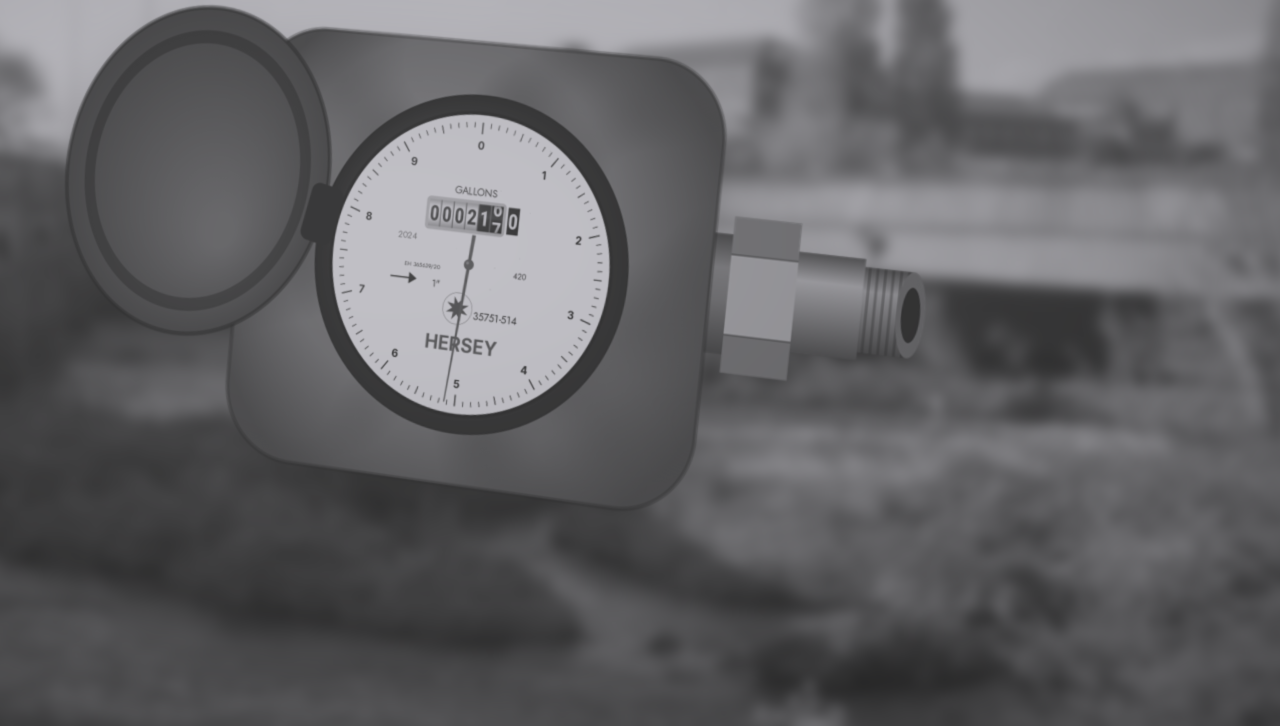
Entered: 2165.1 gal
